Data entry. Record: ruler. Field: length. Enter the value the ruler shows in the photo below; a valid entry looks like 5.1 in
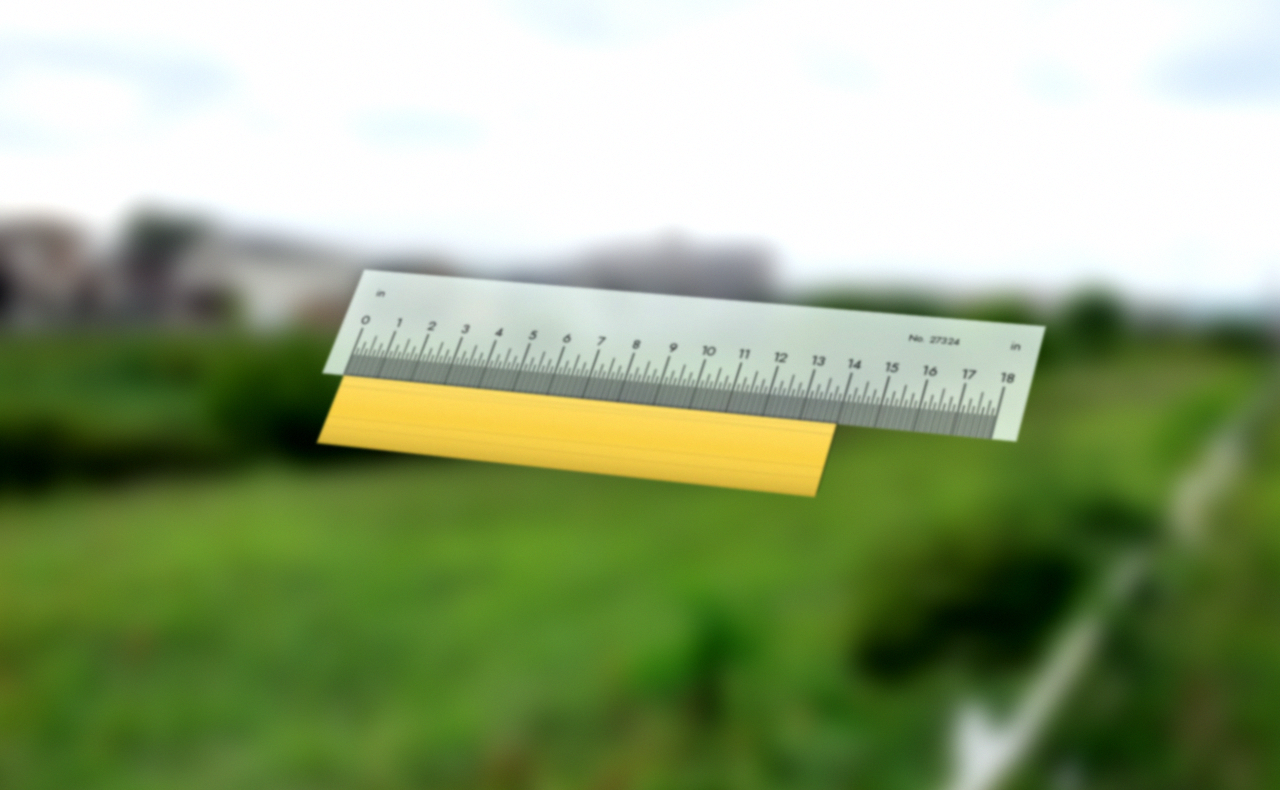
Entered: 14 in
